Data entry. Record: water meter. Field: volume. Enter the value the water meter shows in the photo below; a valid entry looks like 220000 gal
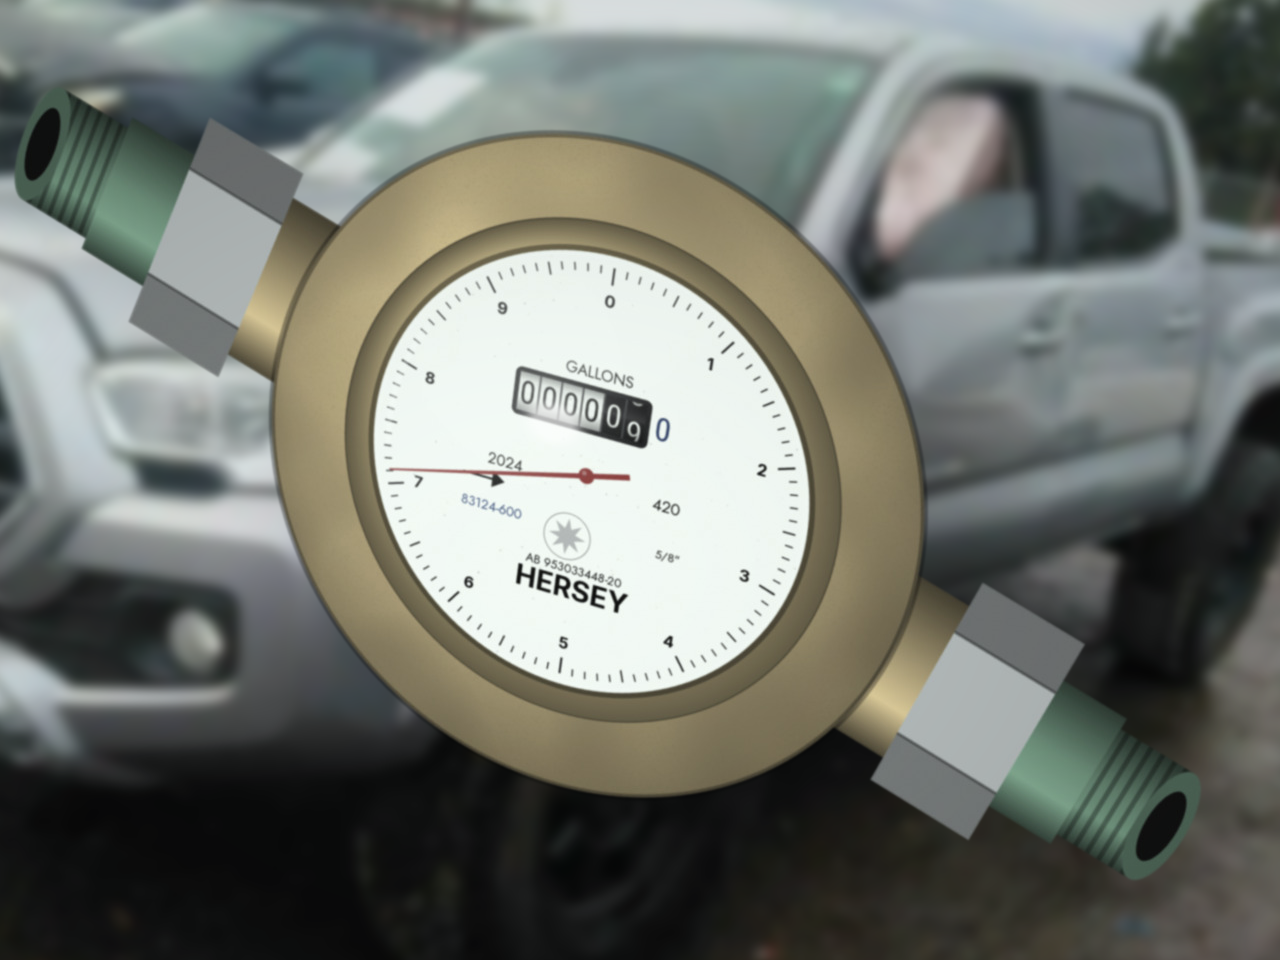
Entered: 87.1 gal
